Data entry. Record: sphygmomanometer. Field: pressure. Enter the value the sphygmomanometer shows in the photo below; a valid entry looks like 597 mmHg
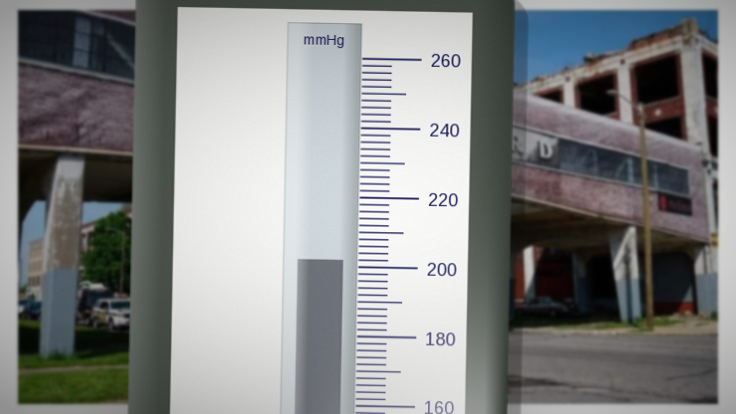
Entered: 202 mmHg
